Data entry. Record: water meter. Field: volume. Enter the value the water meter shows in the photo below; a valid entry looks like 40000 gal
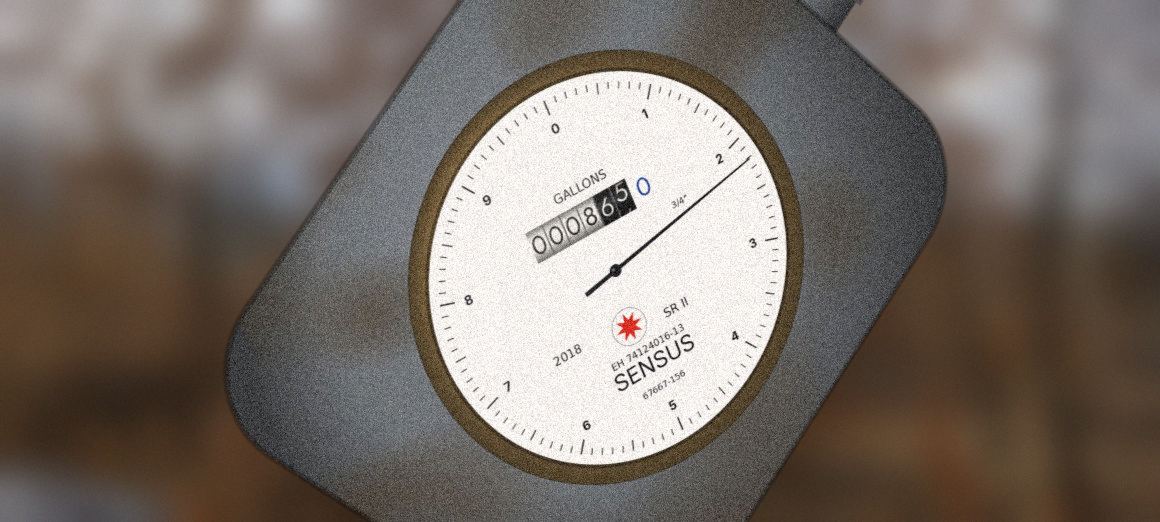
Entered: 8652.2 gal
